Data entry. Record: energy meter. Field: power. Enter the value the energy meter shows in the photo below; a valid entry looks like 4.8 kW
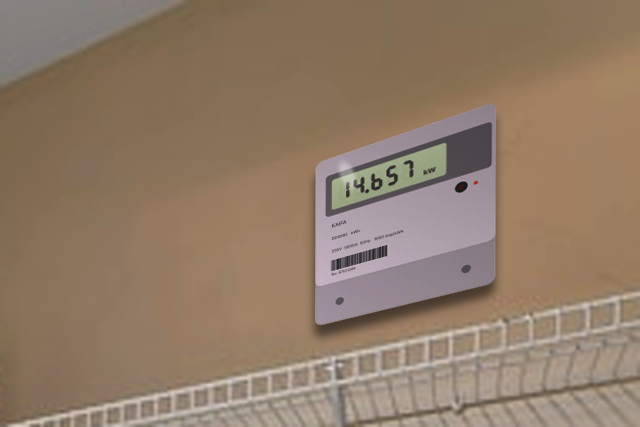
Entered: 14.657 kW
